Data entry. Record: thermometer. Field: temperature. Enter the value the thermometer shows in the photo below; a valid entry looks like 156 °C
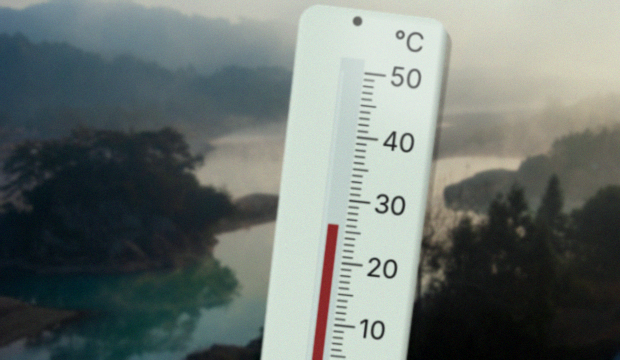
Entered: 26 °C
